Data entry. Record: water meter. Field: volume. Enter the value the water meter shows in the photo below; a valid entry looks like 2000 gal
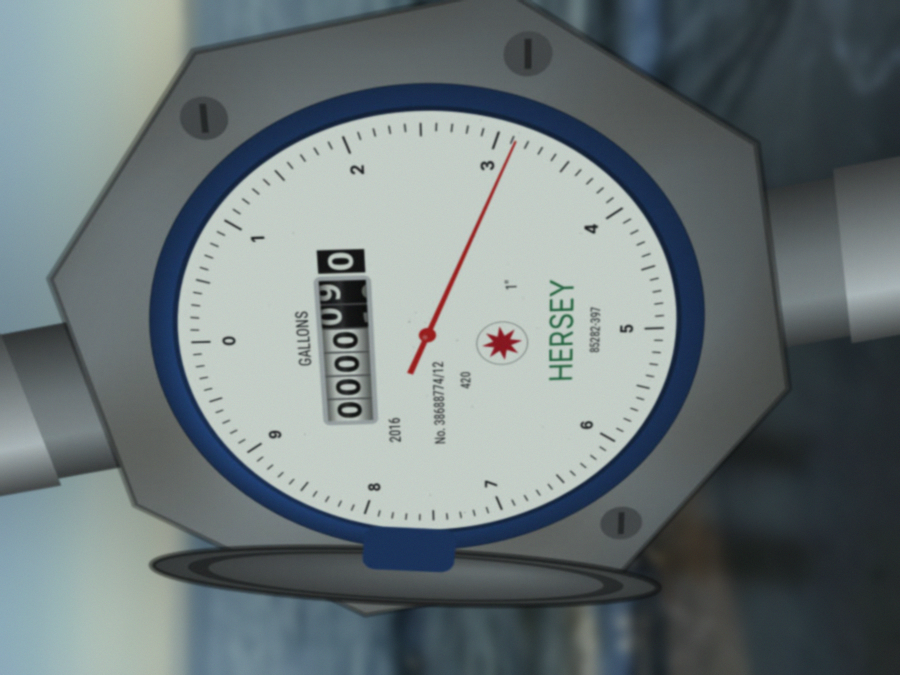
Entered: 93.1 gal
